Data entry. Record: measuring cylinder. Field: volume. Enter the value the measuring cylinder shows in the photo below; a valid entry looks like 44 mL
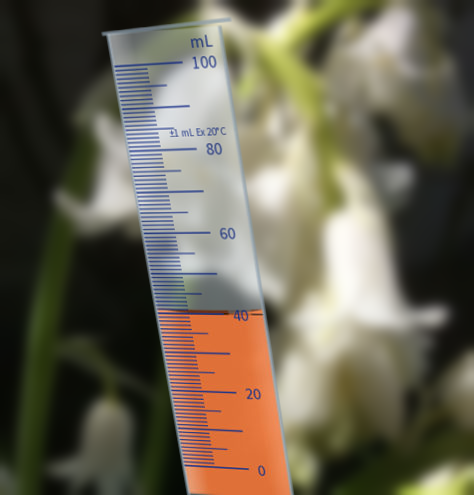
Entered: 40 mL
